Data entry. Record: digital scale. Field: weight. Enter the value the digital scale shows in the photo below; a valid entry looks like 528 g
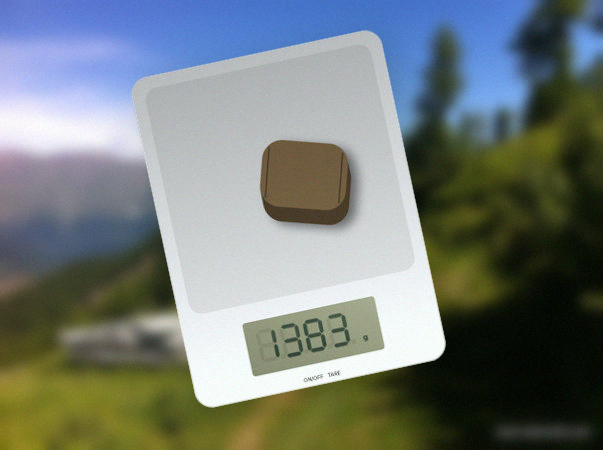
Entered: 1383 g
